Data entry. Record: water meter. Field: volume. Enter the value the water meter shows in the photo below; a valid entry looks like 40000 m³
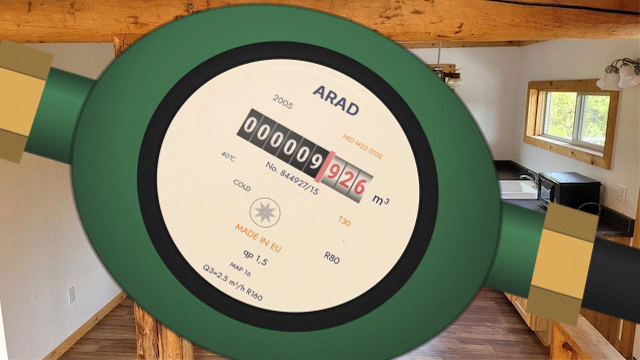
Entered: 9.926 m³
